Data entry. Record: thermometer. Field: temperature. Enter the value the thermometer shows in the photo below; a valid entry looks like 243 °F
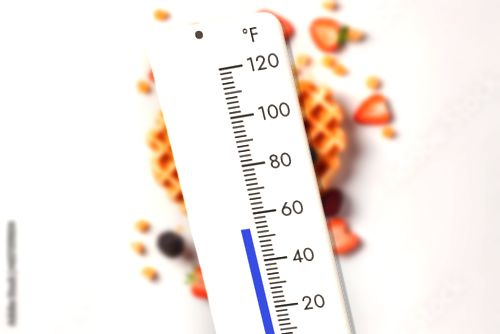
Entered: 54 °F
